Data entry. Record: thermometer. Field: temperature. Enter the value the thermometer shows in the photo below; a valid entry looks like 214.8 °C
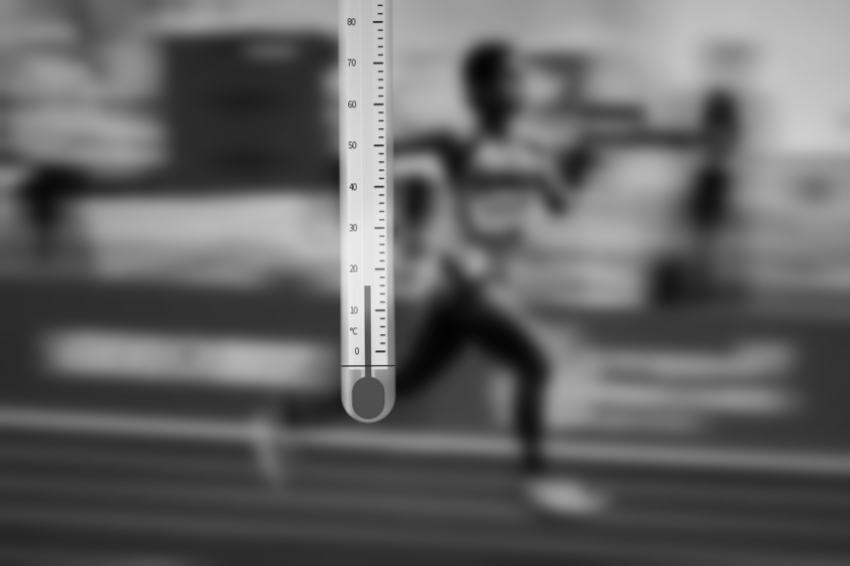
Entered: 16 °C
